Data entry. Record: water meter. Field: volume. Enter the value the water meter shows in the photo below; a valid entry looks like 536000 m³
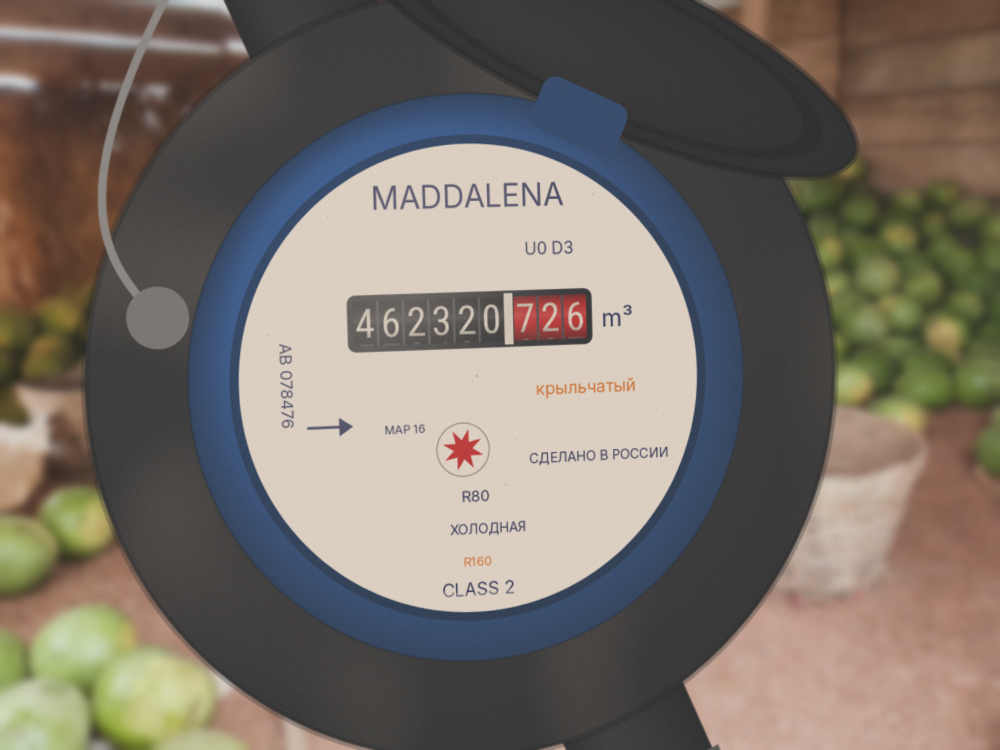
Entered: 462320.726 m³
